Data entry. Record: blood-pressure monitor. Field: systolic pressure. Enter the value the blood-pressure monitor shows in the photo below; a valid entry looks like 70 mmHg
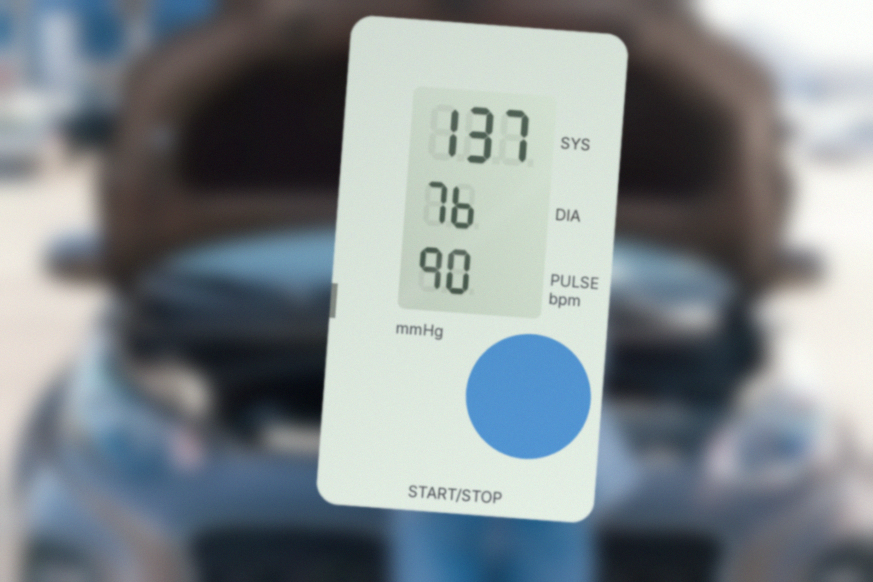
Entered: 137 mmHg
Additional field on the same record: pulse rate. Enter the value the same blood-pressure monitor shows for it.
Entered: 90 bpm
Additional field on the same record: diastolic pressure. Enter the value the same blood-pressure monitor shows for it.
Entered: 76 mmHg
